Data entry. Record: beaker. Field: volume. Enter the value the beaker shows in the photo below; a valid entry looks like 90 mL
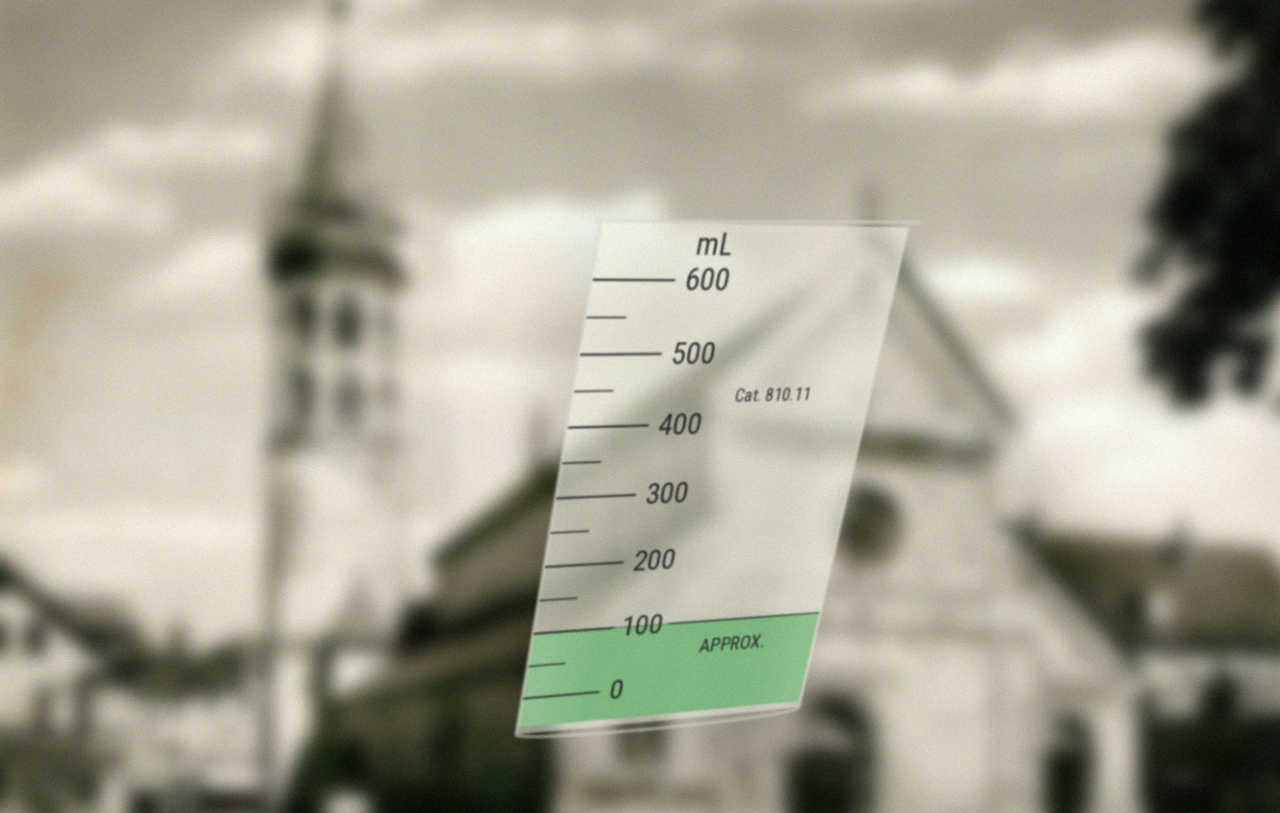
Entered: 100 mL
